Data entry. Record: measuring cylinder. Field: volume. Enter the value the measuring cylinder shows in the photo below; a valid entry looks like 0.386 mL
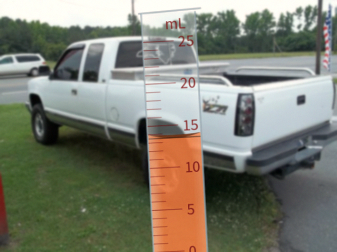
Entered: 13.5 mL
